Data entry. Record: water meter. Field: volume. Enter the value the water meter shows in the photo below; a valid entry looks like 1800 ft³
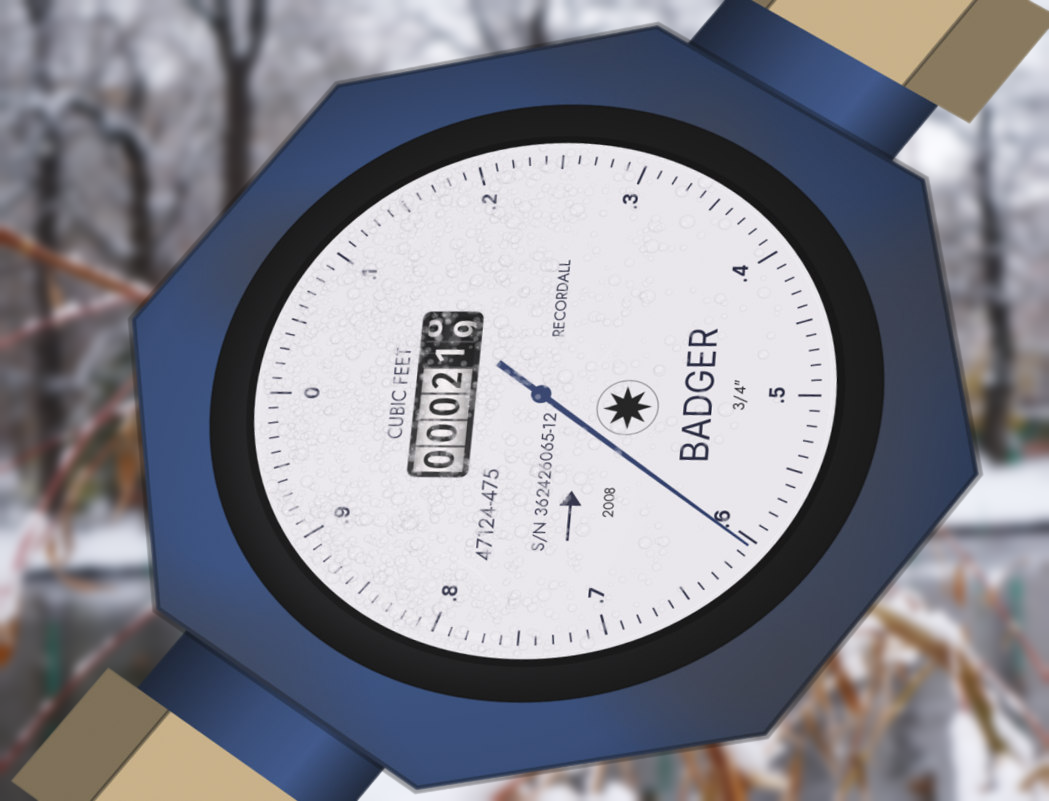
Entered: 218.60 ft³
